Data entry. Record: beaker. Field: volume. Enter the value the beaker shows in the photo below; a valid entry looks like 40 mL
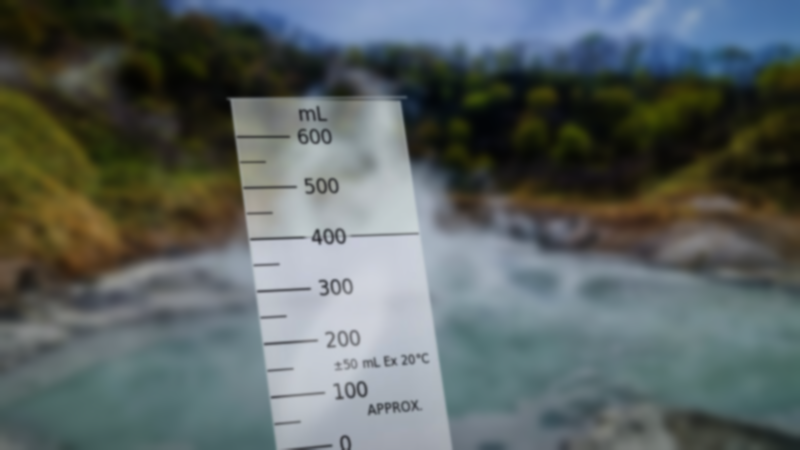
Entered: 400 mL
